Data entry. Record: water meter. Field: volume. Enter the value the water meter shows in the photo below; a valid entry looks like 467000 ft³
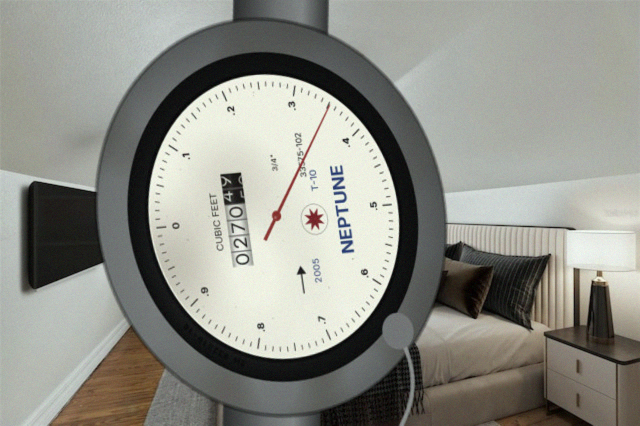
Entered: 27049.35 ft³
